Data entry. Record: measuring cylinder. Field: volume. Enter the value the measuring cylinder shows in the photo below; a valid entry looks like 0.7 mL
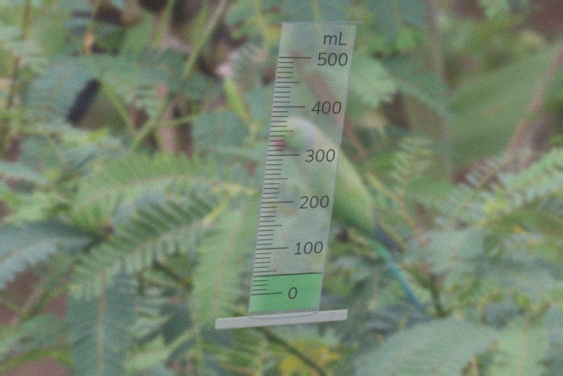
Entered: 40 mL
